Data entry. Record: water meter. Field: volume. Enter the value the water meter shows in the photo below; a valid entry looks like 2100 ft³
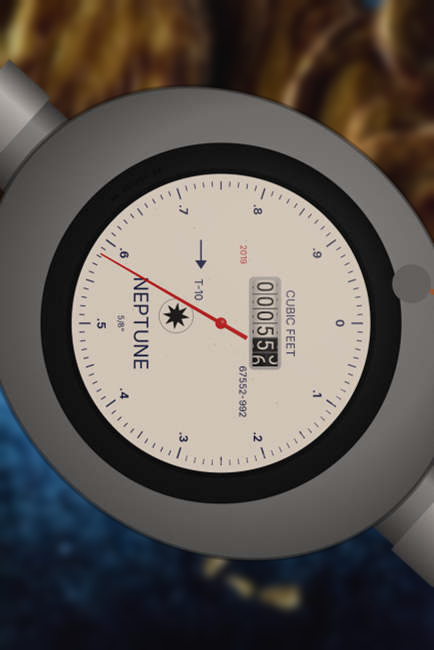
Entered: 555.58 ft³
